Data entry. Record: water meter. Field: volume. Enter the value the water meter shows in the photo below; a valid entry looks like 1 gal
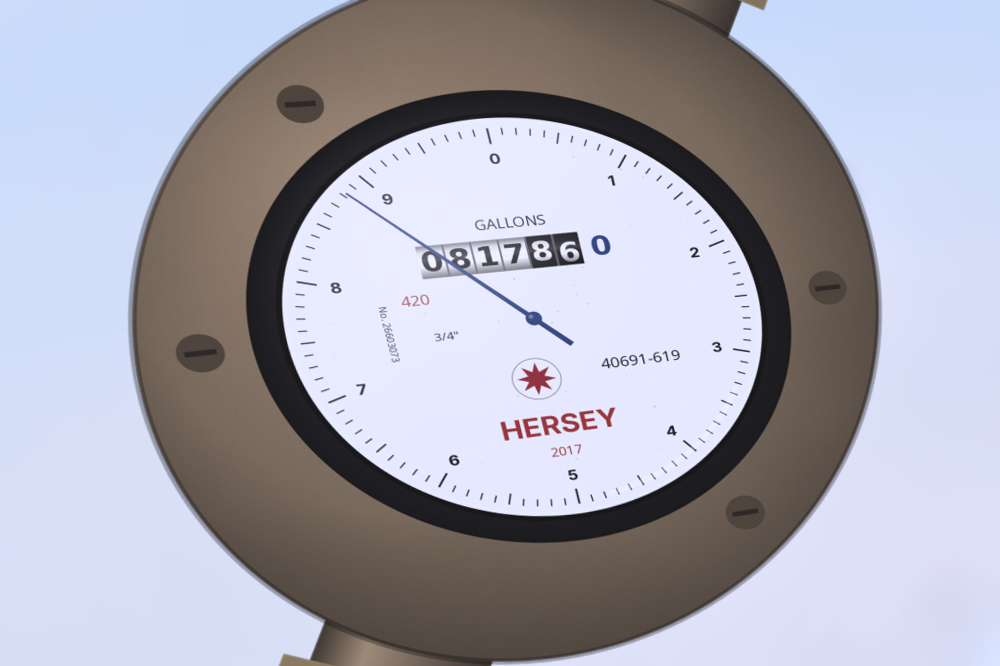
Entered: 817858.8 gal
